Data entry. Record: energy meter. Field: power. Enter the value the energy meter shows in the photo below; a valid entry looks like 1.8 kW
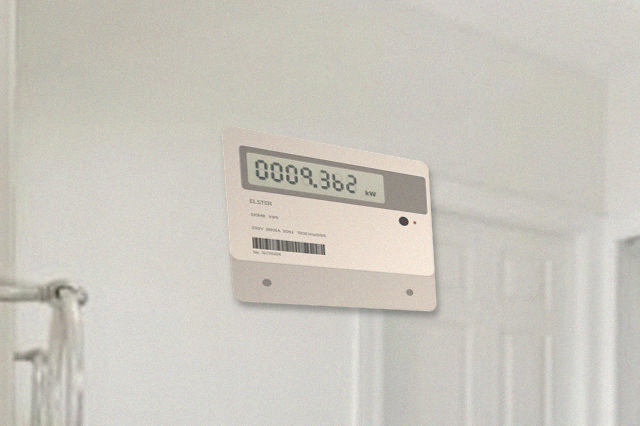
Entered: 9.362 kW
